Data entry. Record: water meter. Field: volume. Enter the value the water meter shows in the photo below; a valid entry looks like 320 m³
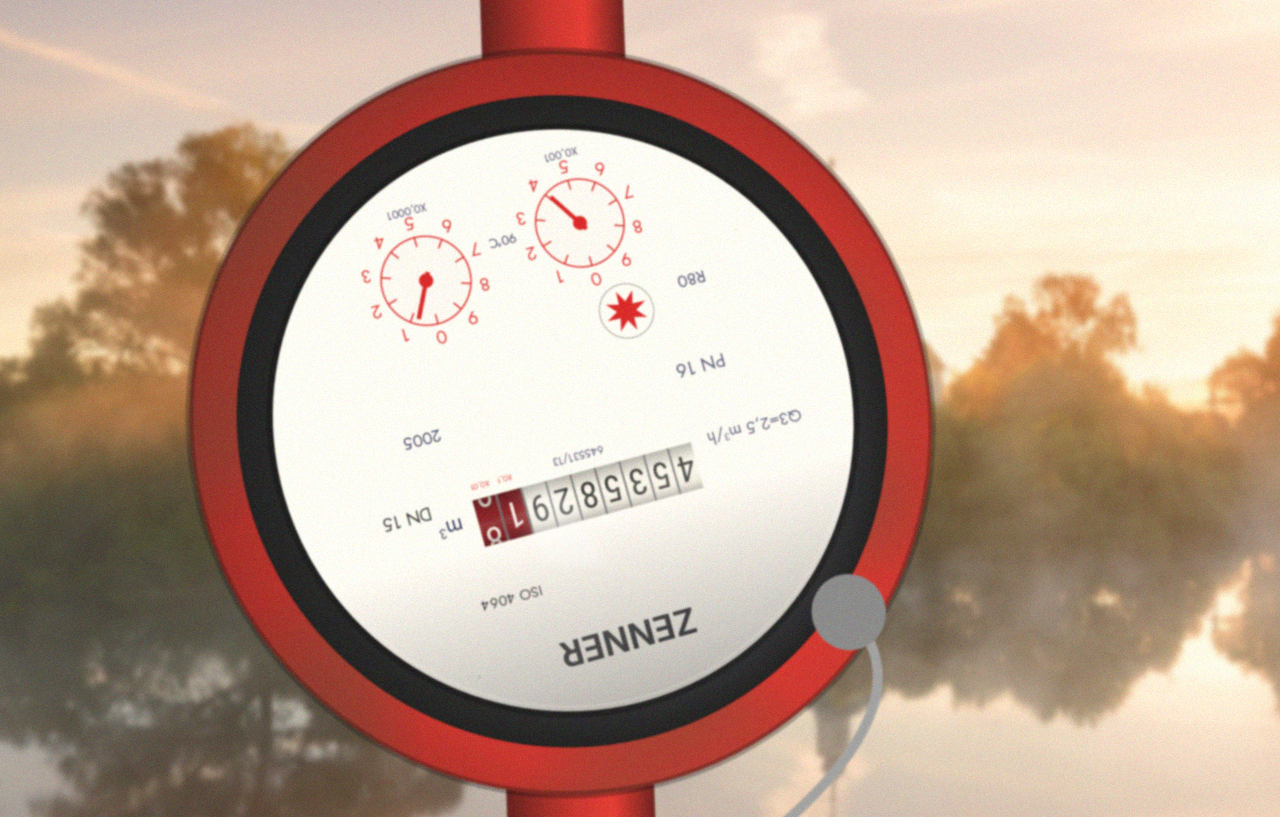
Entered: 4535829.1840 m³
